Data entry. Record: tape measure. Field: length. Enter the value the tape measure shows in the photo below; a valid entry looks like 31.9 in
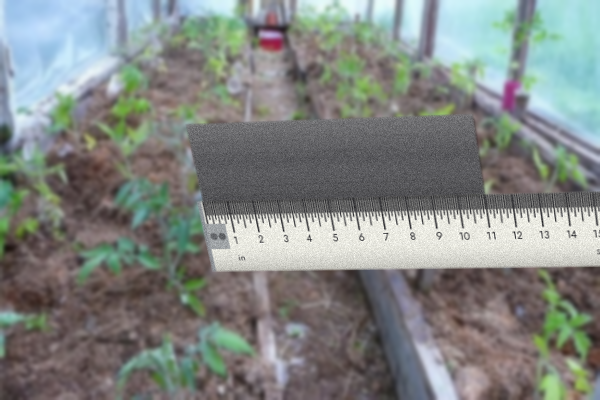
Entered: 11 in
